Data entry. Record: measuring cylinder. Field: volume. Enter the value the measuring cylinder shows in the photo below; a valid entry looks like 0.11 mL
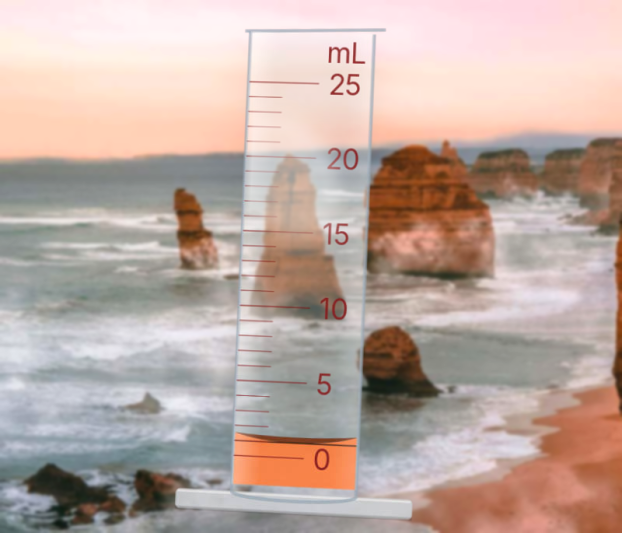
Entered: 1 mL
